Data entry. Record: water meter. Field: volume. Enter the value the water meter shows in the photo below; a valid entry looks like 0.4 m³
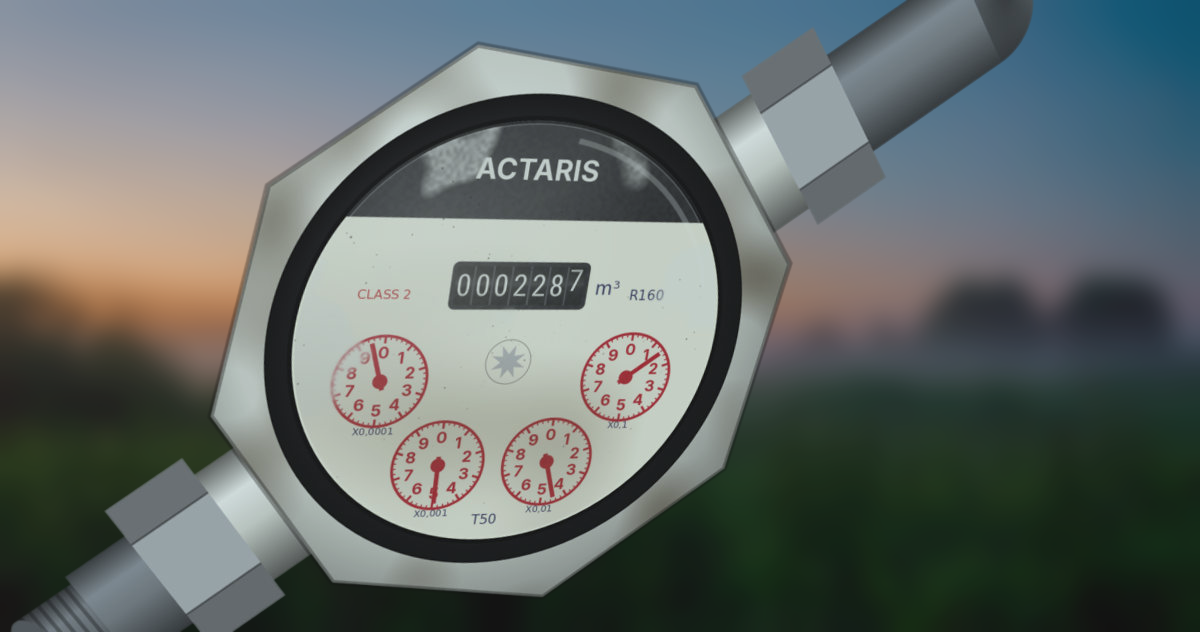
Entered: 2287.1449 m³
